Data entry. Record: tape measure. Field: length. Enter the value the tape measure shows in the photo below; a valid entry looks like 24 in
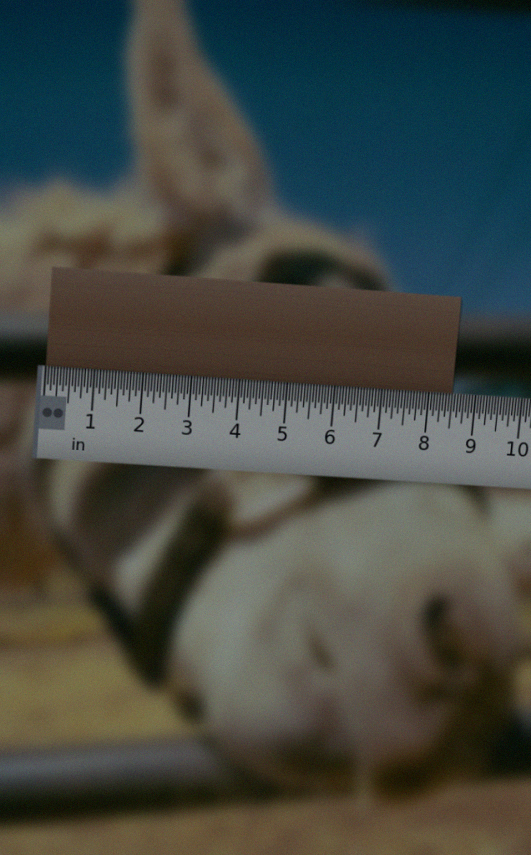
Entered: 8.5 in
